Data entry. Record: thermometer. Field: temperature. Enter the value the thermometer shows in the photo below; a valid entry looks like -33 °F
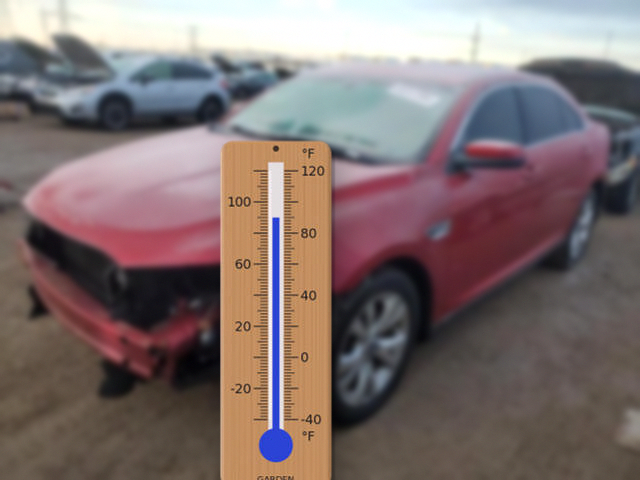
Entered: 90 °F
